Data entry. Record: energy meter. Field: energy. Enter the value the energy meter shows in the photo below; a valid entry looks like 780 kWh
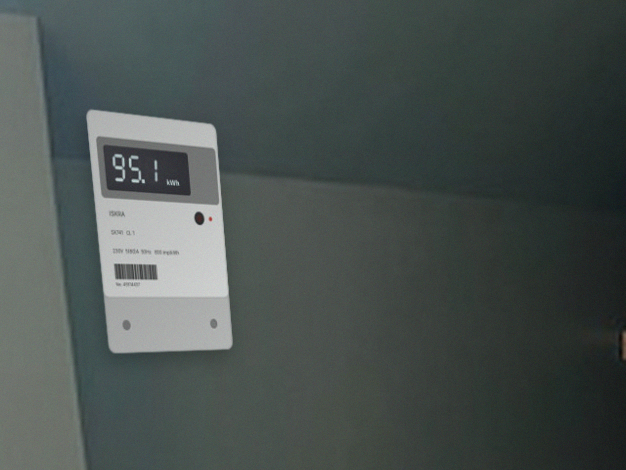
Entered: 95.1 kWh
